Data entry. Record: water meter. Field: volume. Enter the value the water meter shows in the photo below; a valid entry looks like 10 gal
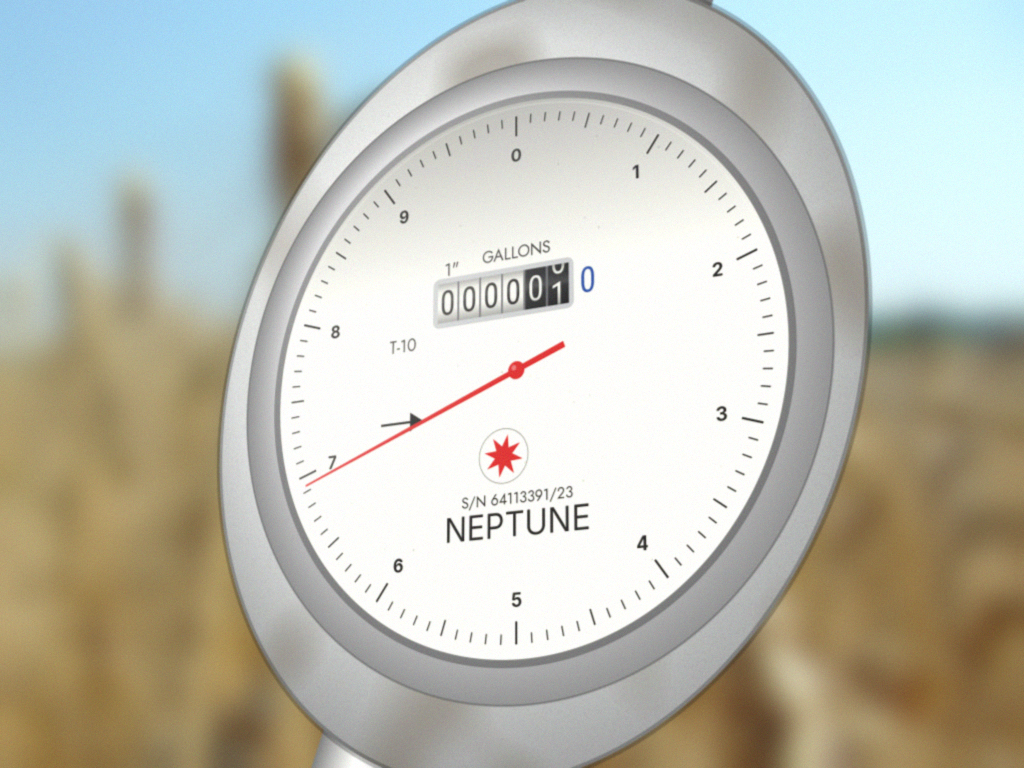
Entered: 6.9 gal
